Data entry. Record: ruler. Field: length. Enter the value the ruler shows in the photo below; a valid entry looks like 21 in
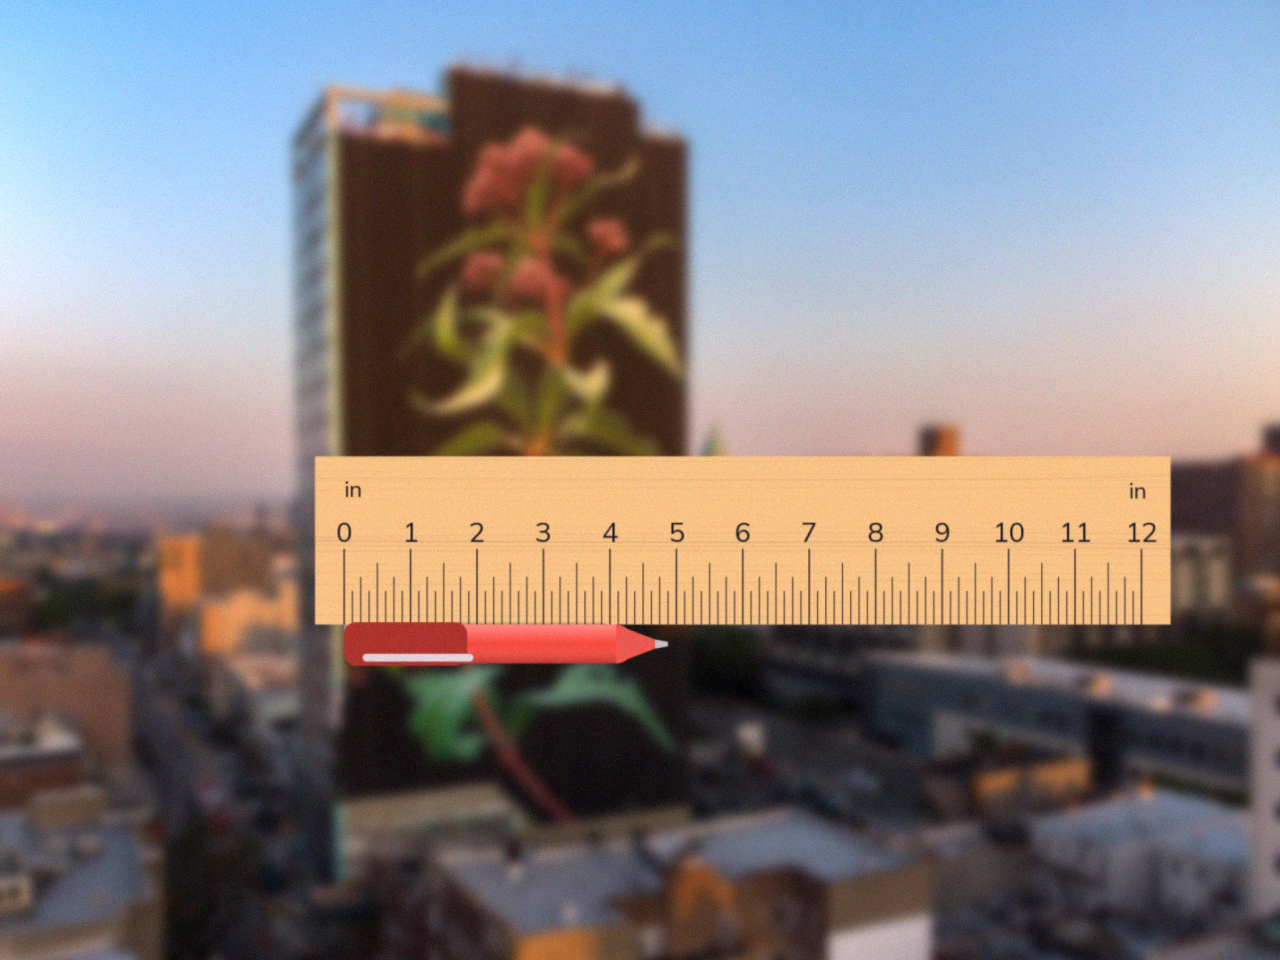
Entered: 4.875 in
